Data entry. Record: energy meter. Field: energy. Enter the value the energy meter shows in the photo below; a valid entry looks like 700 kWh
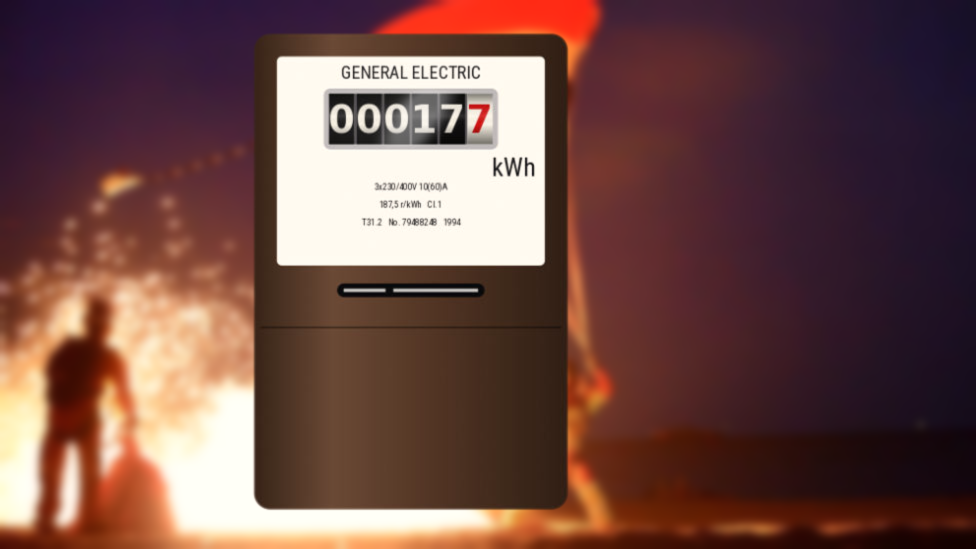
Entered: 17.7 kWh
